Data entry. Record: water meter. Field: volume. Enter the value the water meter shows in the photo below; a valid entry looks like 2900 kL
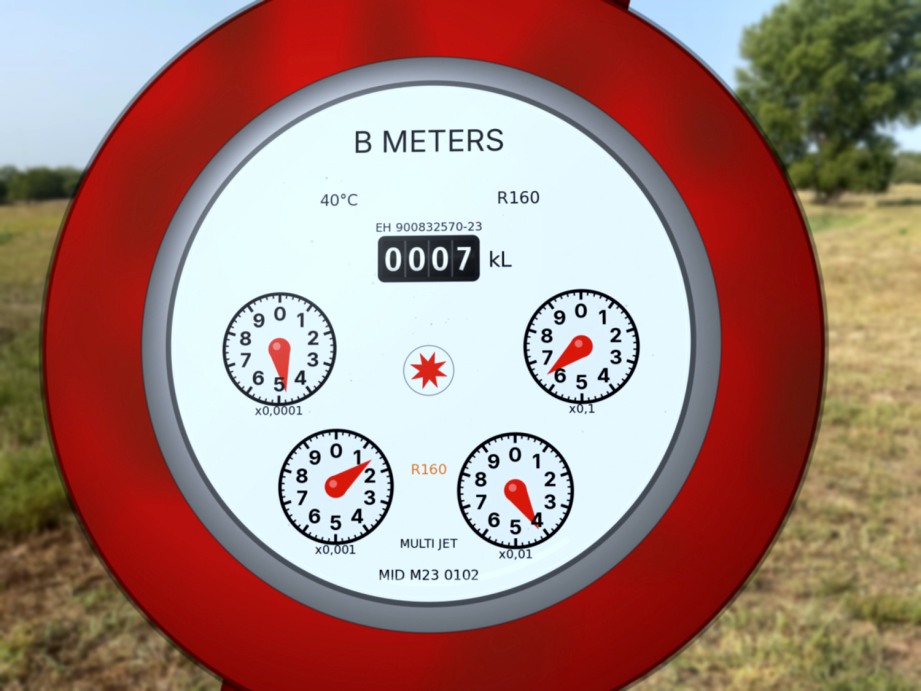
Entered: 7.6414 kL
